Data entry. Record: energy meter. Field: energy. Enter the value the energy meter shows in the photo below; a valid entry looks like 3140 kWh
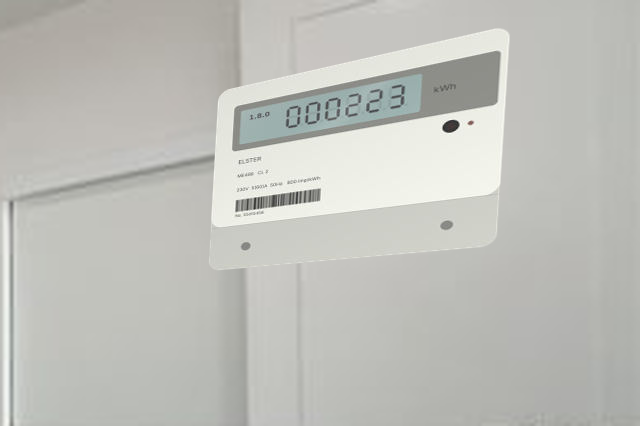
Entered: 223 kWh
